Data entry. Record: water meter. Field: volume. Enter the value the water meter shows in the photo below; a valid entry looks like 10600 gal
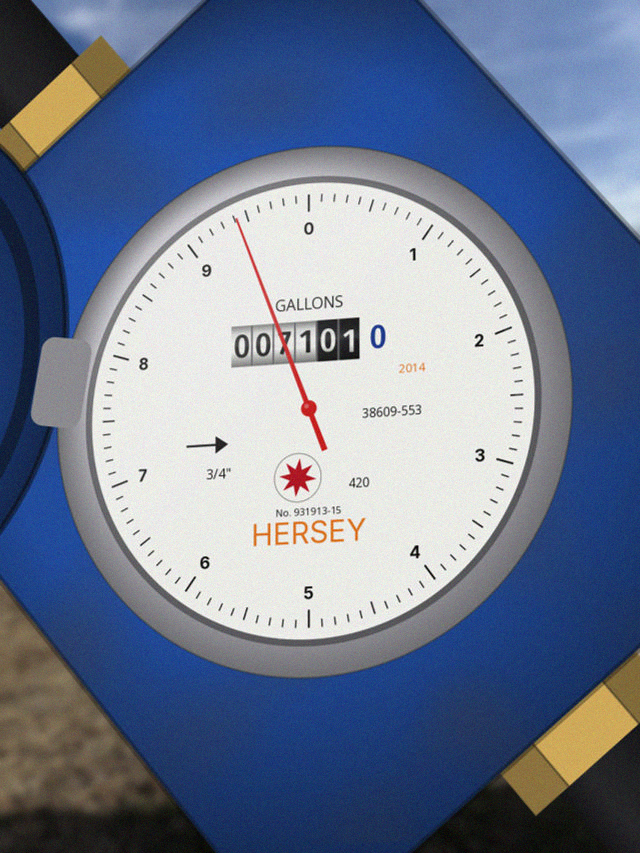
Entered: 71009.4 gal
